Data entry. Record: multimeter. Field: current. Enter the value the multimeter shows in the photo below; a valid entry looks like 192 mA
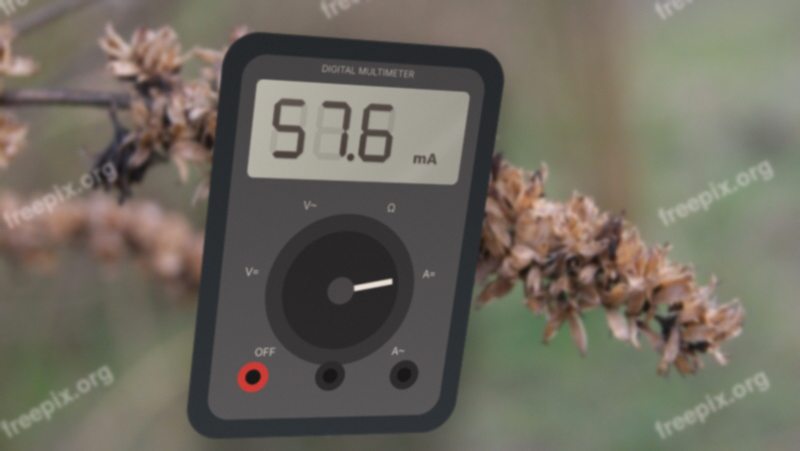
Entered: 57.6 mA
